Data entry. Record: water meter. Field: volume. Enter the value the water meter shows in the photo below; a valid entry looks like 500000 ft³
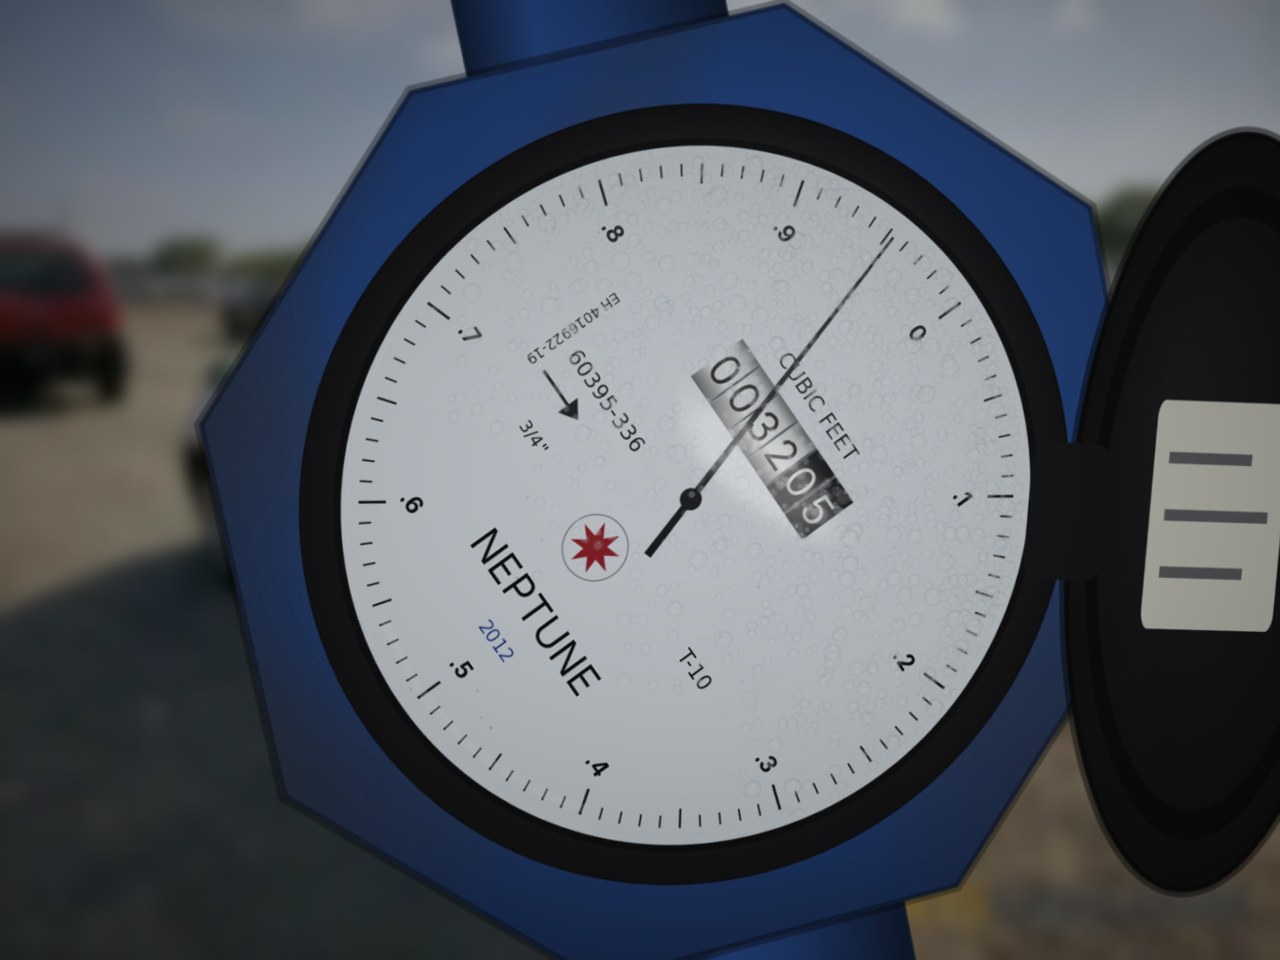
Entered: 3204.95 ft³
